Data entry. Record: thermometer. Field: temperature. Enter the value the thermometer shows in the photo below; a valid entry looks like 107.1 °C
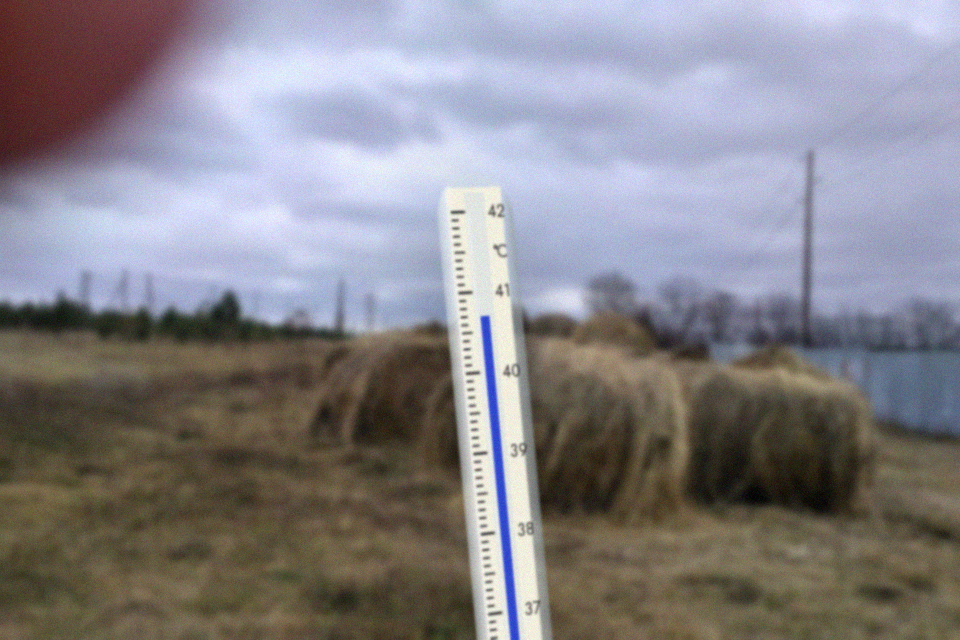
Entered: 40.7 °C
